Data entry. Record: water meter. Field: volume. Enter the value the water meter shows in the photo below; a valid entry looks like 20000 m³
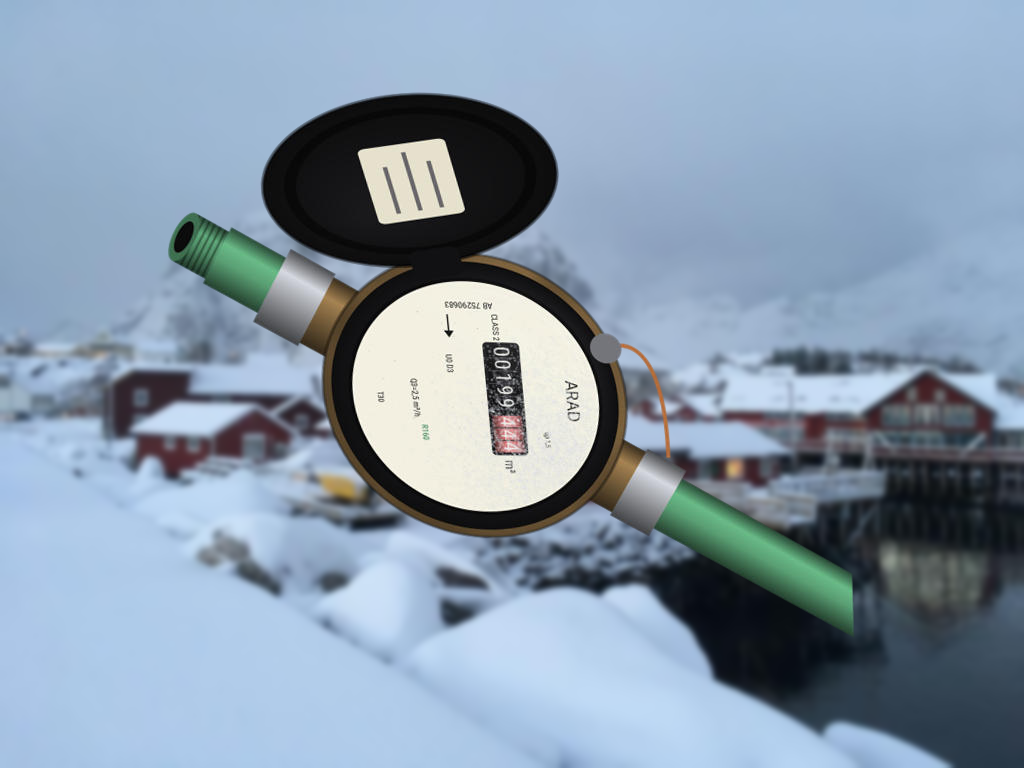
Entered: 199.444 m³
